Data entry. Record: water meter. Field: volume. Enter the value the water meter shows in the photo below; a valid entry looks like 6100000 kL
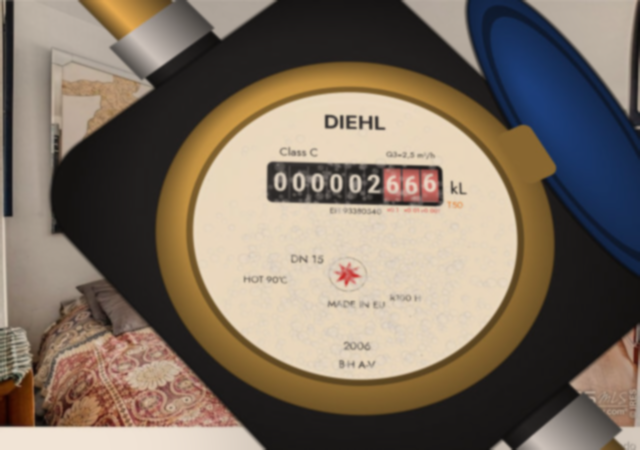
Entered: 2.666 kL
